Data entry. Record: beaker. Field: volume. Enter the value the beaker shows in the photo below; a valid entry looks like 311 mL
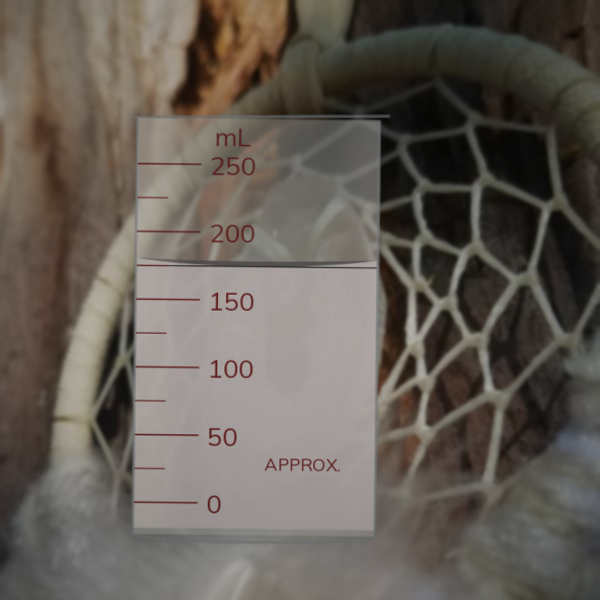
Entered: 175 mL
